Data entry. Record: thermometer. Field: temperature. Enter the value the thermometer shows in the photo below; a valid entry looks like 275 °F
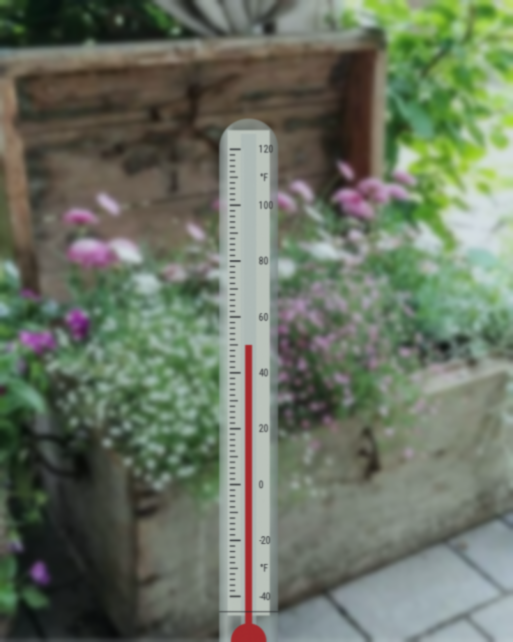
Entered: 50 °F
